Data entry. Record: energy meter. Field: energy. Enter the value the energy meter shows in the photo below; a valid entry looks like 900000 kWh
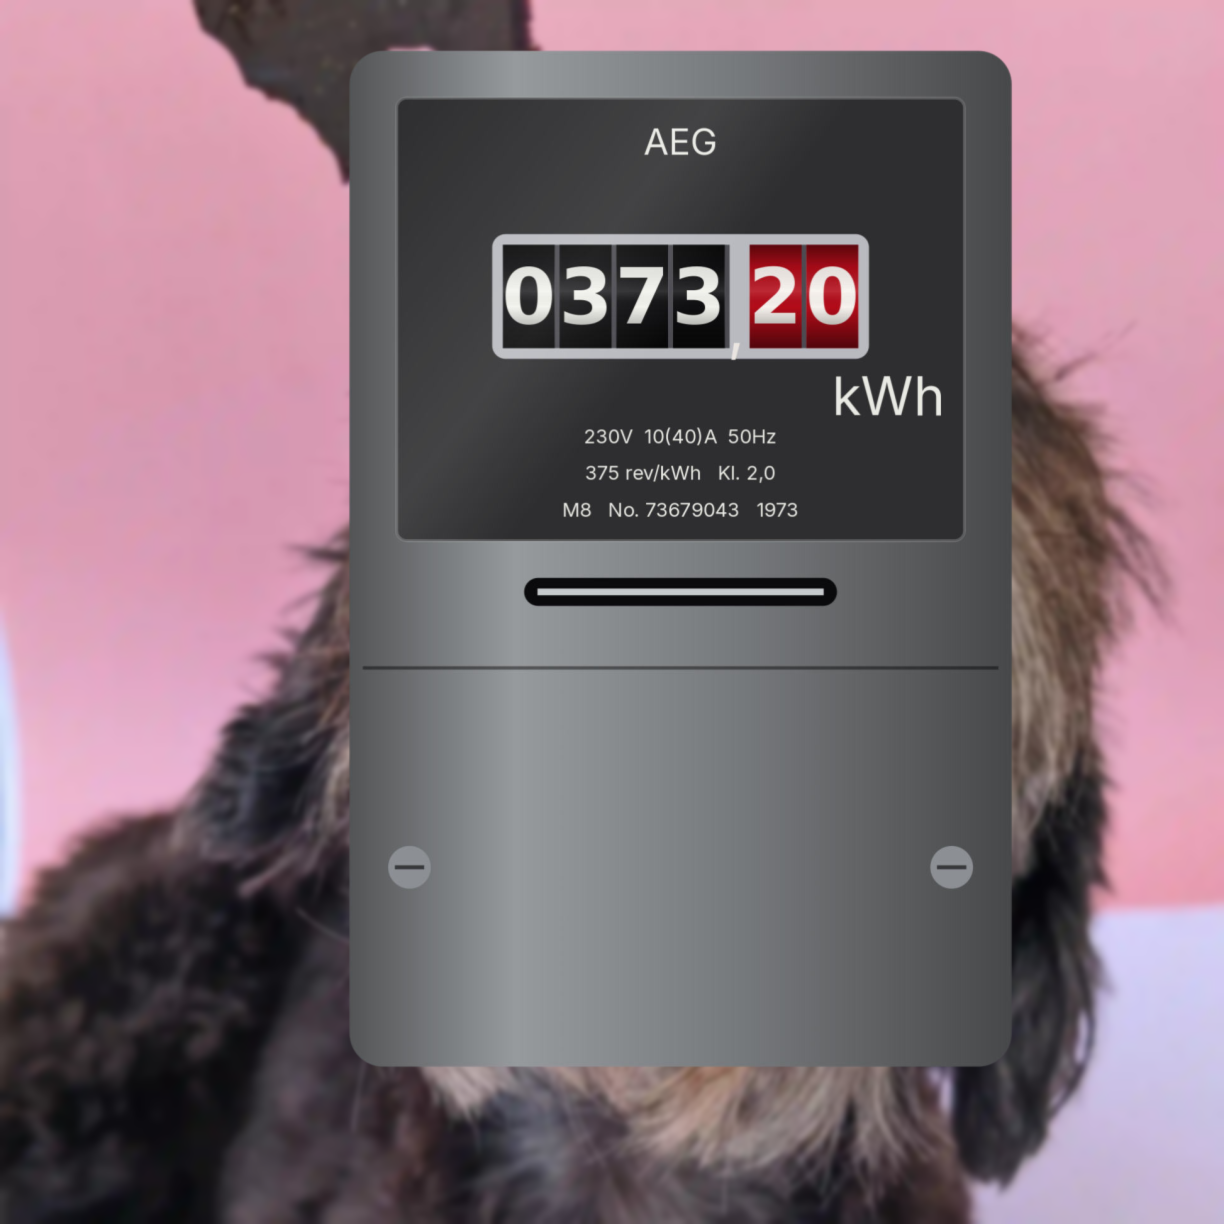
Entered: 373.20 kWh
